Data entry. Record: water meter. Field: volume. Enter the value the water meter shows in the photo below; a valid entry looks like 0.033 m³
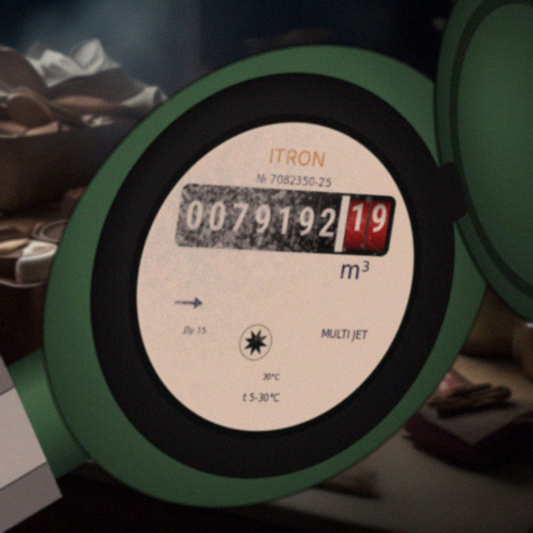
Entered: 79192.19 m³
